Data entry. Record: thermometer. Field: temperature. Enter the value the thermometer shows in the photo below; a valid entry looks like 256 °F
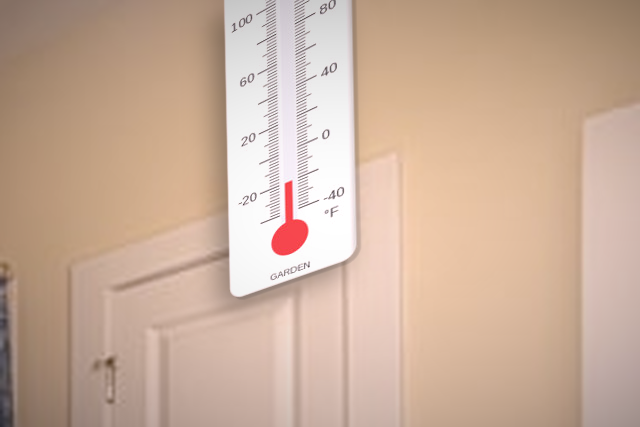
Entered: -20 °F
